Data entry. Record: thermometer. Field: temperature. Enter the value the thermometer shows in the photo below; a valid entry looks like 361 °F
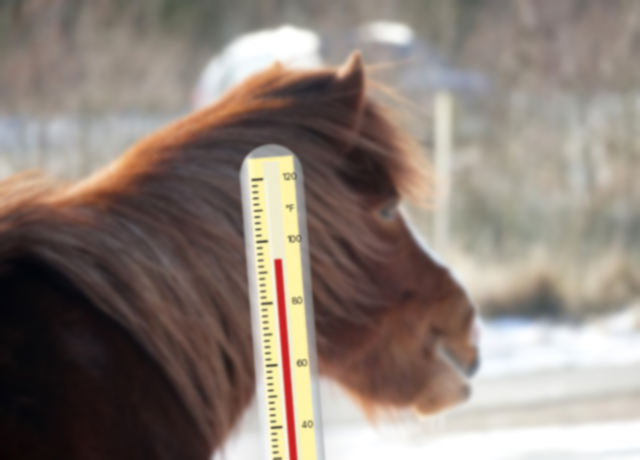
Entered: 94 °F
